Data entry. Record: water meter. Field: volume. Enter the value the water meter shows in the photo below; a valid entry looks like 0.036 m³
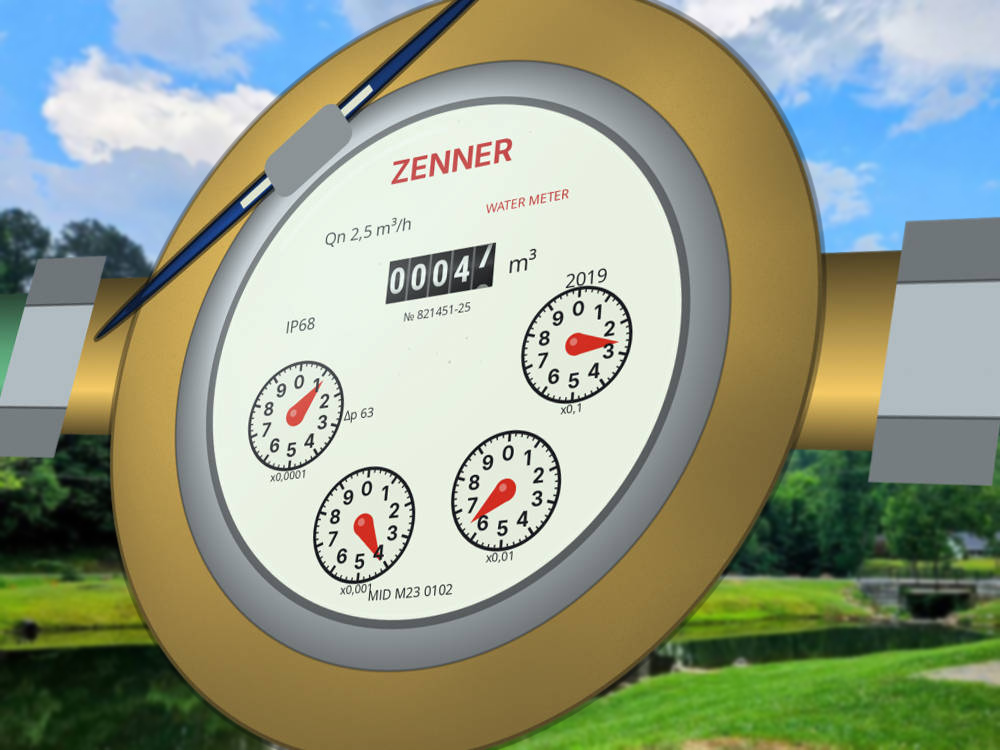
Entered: 47.2641 m³
